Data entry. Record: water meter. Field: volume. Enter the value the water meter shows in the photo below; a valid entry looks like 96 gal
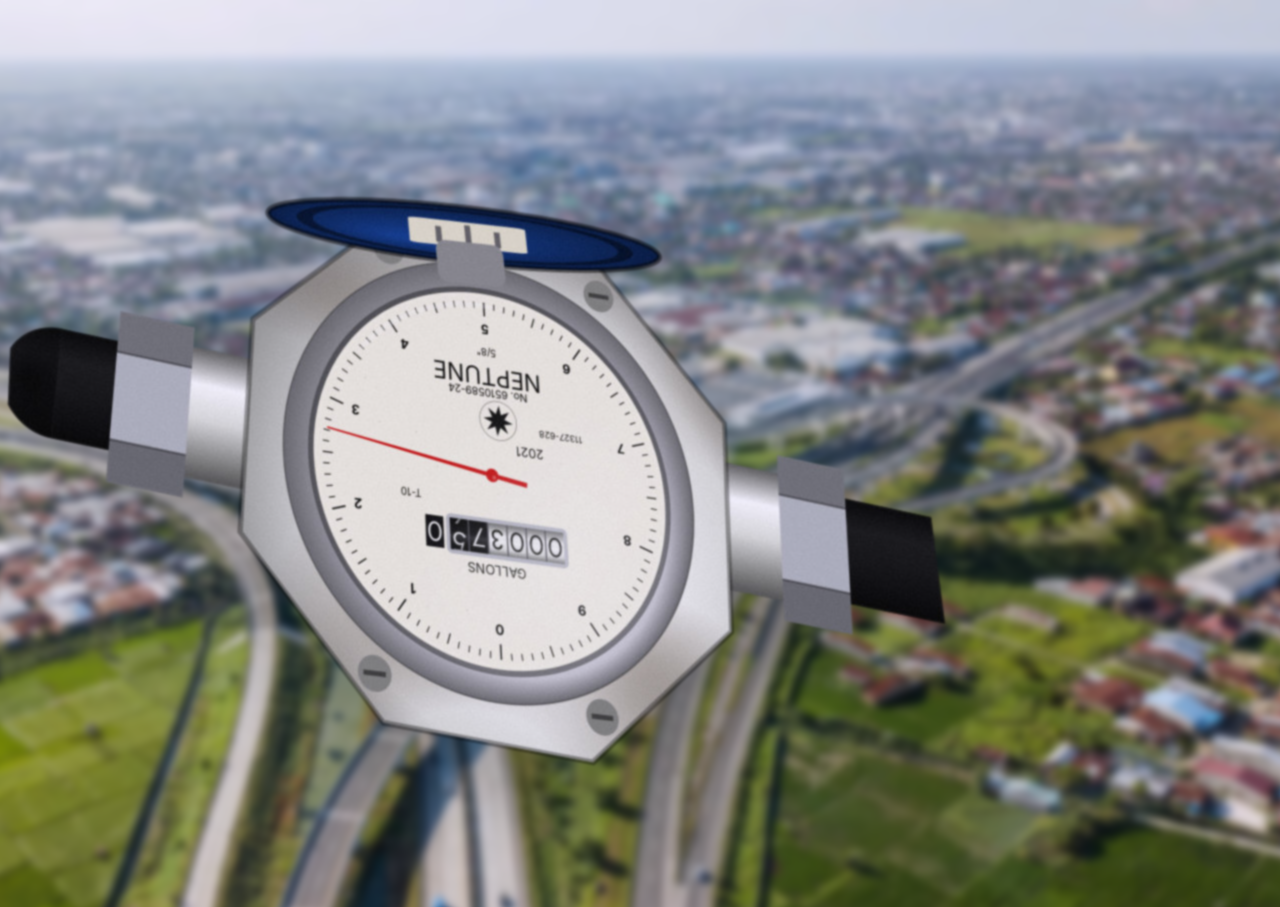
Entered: 3752.7 gal
